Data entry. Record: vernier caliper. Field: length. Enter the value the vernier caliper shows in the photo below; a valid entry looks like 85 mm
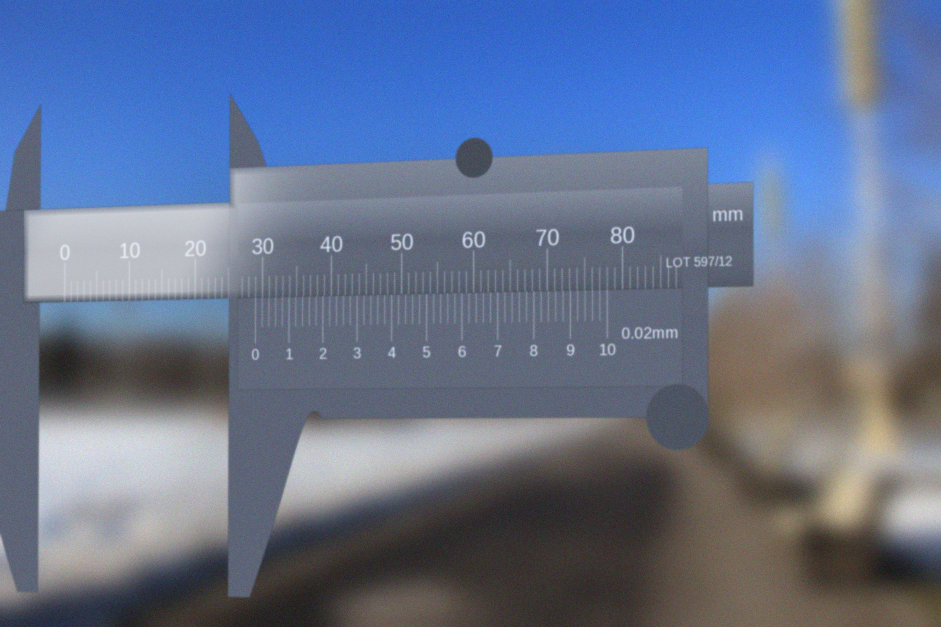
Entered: 29.0 mm
